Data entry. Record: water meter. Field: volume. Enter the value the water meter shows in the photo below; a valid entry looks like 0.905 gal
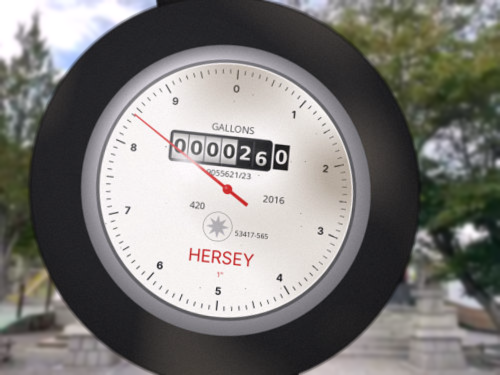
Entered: 258.4 gal
